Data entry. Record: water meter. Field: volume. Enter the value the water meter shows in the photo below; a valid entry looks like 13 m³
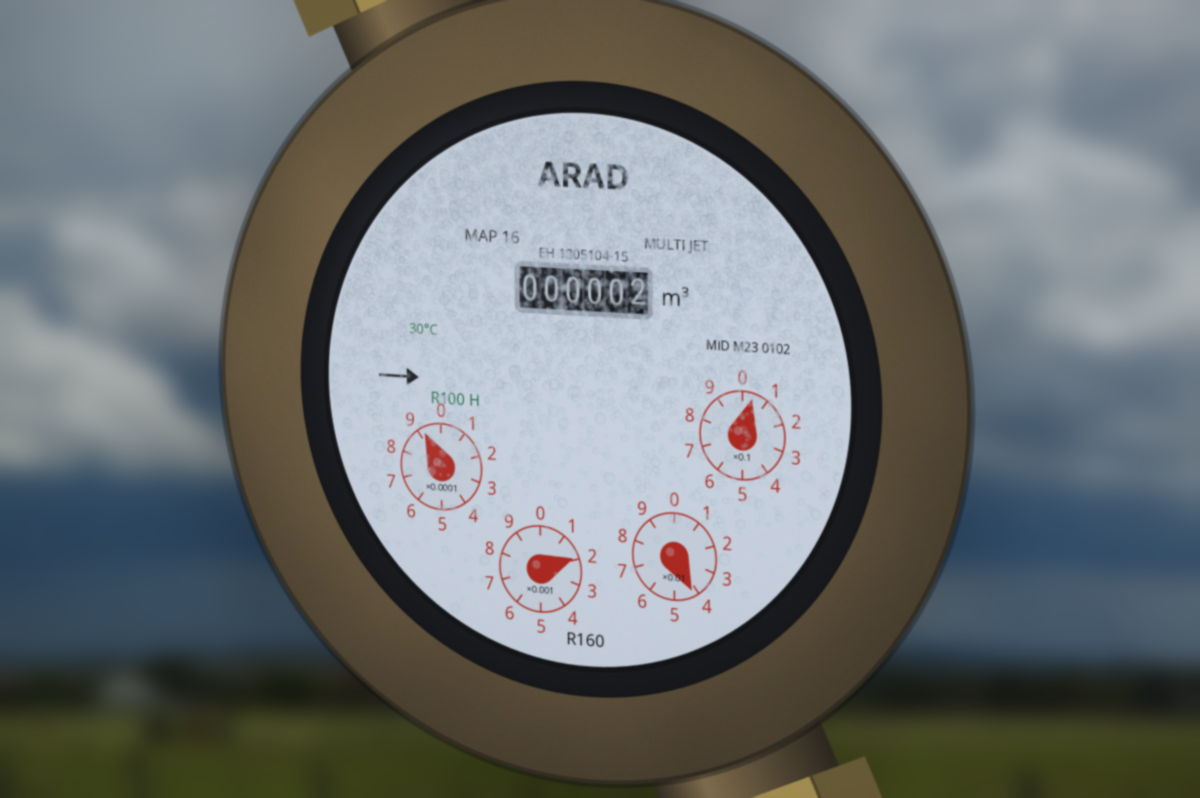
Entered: 2.0419 m³
